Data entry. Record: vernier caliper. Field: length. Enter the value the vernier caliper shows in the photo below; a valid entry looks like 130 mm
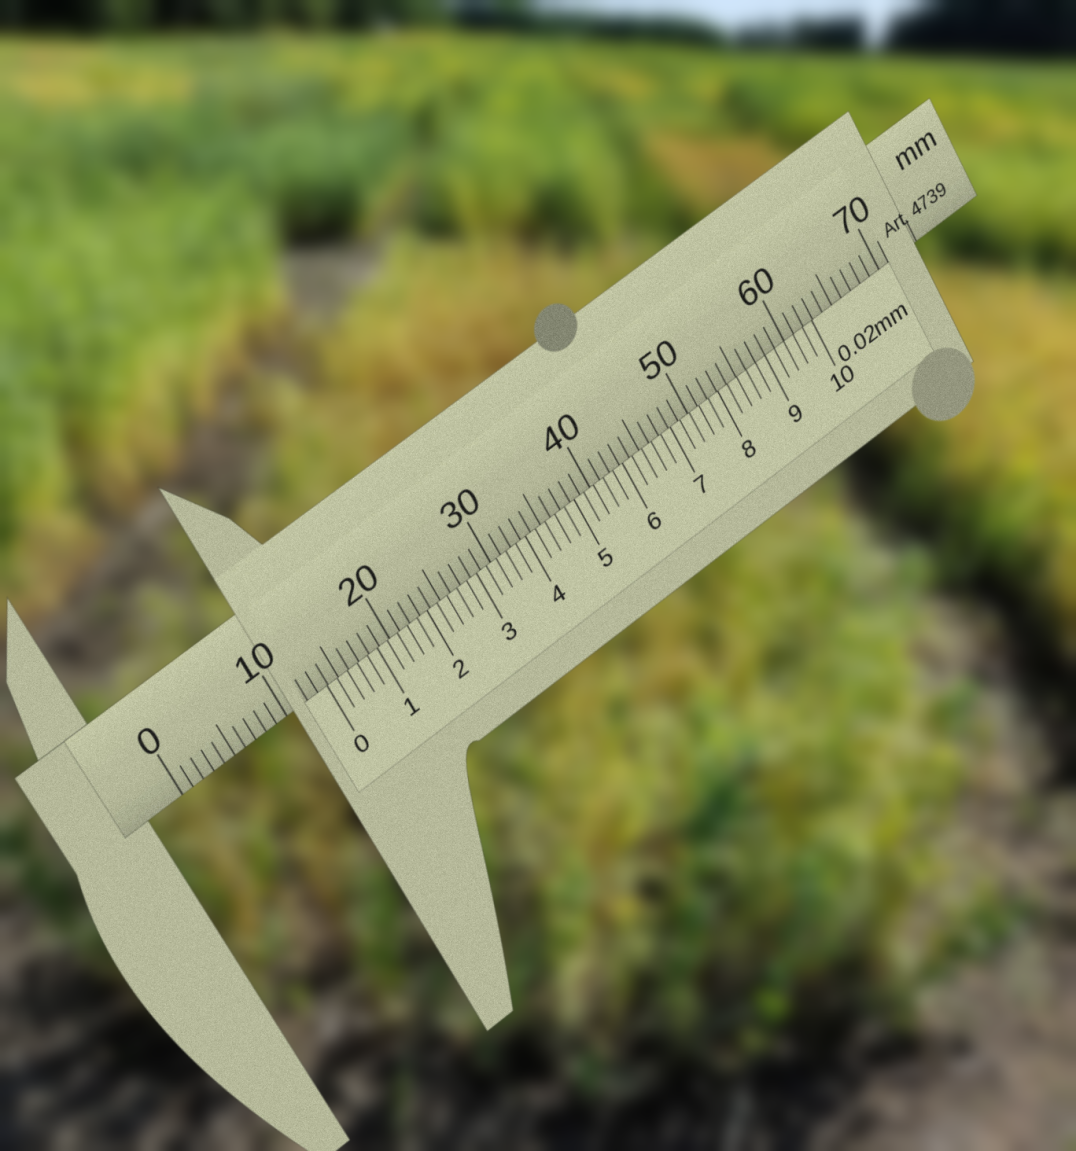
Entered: 13.9 mm
